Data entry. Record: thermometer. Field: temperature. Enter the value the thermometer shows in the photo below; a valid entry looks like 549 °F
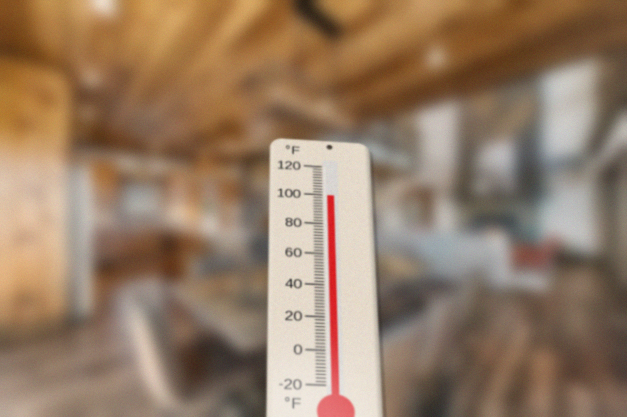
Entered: 100 °F
